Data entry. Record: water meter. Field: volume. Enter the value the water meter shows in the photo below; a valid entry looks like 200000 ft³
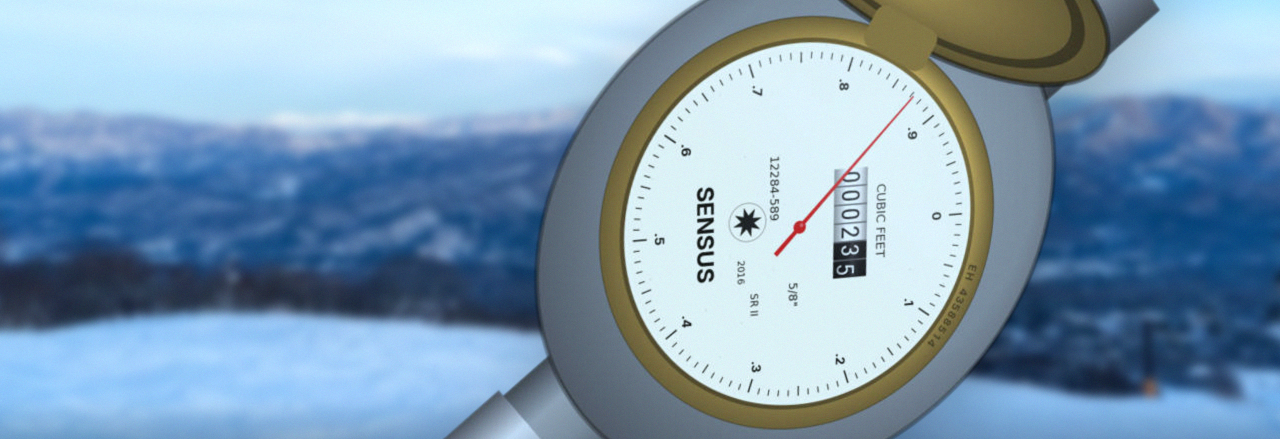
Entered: 234.87 ft³
